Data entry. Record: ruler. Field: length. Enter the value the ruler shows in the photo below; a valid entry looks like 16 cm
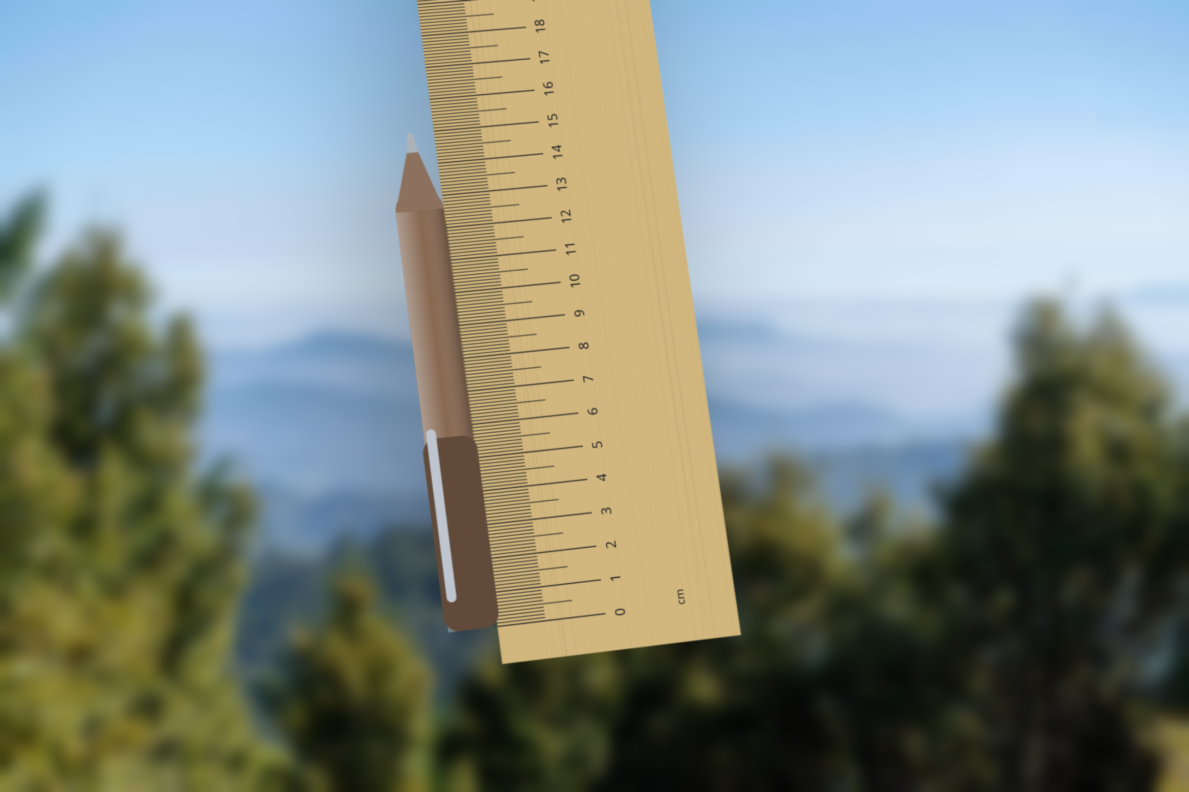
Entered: 15 cm
